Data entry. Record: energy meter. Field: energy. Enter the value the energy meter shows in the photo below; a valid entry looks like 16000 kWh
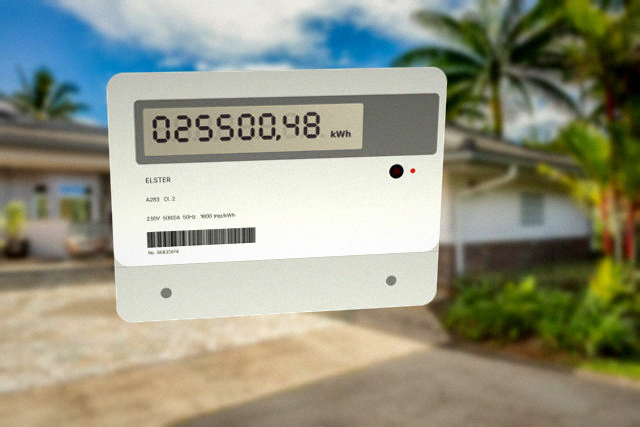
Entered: 25500.48 kWh
